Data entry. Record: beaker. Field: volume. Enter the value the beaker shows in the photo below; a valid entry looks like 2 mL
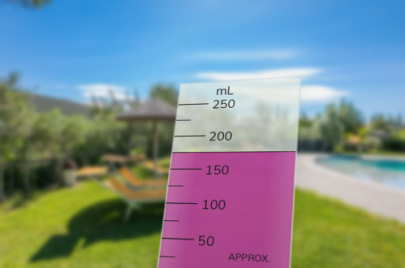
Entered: 175 mL
